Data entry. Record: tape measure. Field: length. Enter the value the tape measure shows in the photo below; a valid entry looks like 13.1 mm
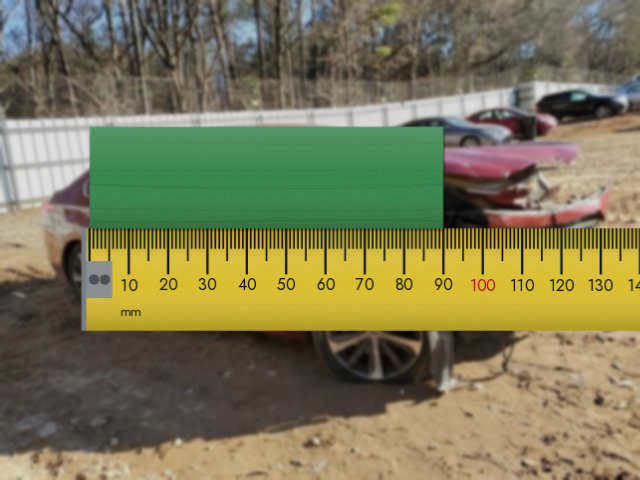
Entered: 90 mm
